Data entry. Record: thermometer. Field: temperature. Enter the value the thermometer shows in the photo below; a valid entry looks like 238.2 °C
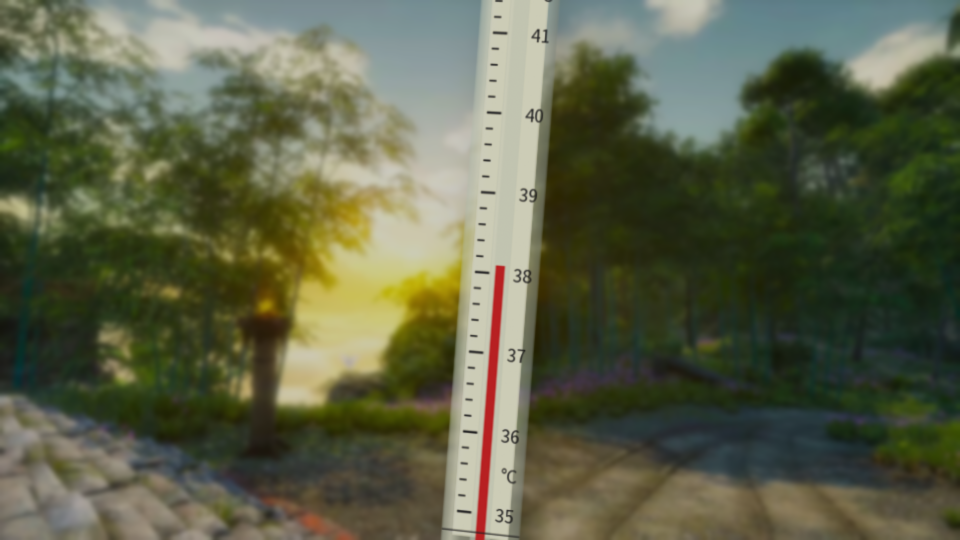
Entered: 38.1 °C
